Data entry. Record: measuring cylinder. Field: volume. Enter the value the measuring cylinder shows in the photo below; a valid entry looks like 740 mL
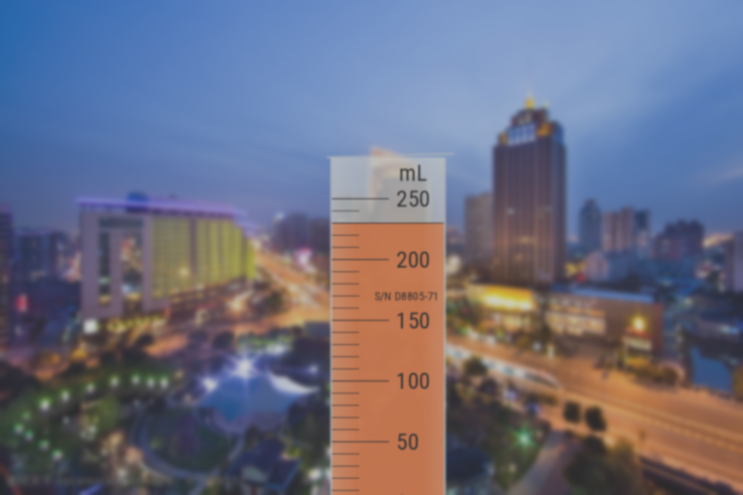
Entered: 230 mL
